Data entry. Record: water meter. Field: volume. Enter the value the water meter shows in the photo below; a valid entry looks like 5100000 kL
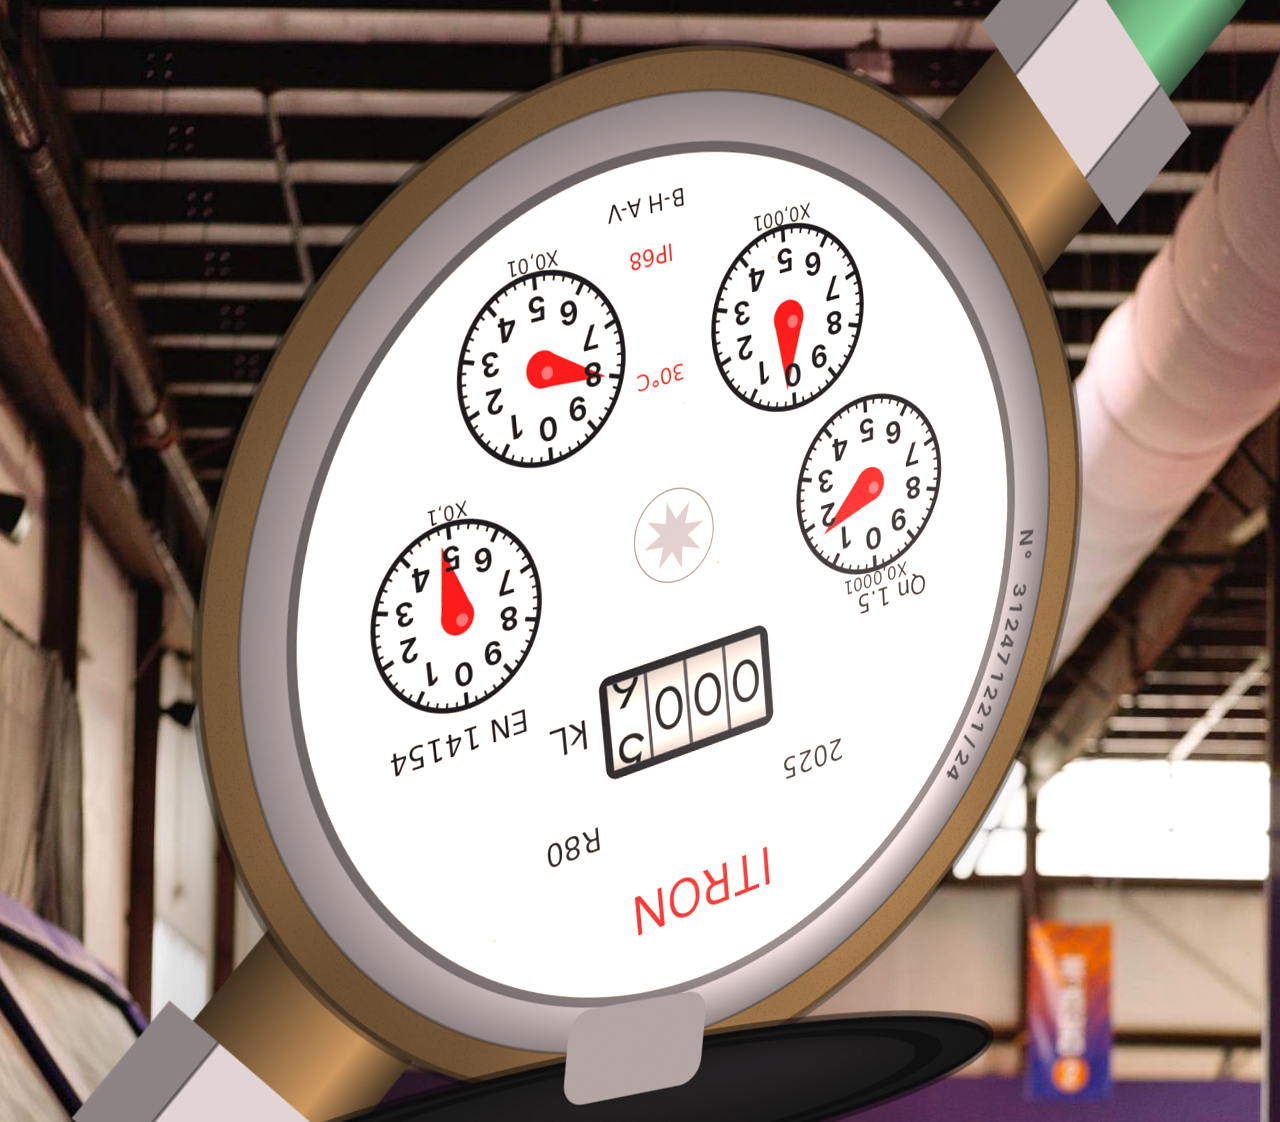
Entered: 5.4801 kL
